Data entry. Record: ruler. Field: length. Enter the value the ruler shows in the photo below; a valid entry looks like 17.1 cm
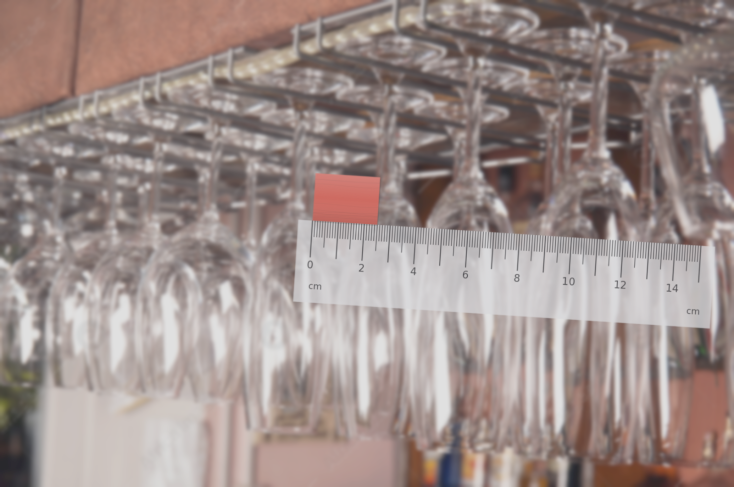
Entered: 2.5 cm
